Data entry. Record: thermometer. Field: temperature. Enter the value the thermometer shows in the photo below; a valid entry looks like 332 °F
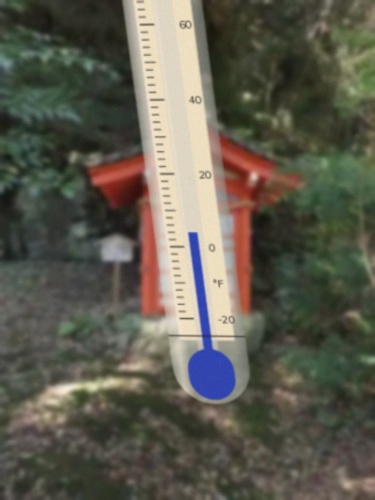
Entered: 4 °F
